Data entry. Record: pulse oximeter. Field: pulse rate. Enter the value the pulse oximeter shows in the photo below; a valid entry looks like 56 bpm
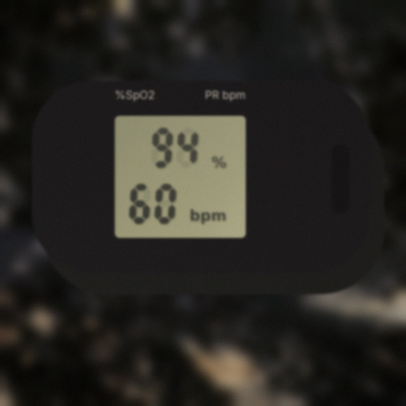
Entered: 60 bpm
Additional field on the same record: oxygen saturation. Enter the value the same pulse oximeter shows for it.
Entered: 94 %
